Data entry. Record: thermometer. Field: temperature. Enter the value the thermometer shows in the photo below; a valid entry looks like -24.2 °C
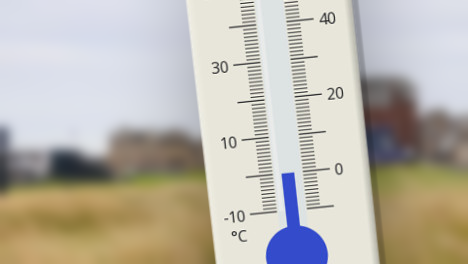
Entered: 0 °C
